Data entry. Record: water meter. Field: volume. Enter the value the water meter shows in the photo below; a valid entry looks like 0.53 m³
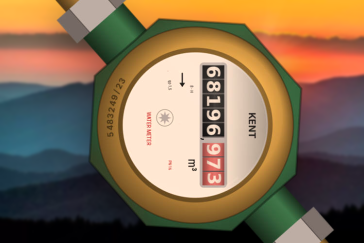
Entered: 68196.973 m³
